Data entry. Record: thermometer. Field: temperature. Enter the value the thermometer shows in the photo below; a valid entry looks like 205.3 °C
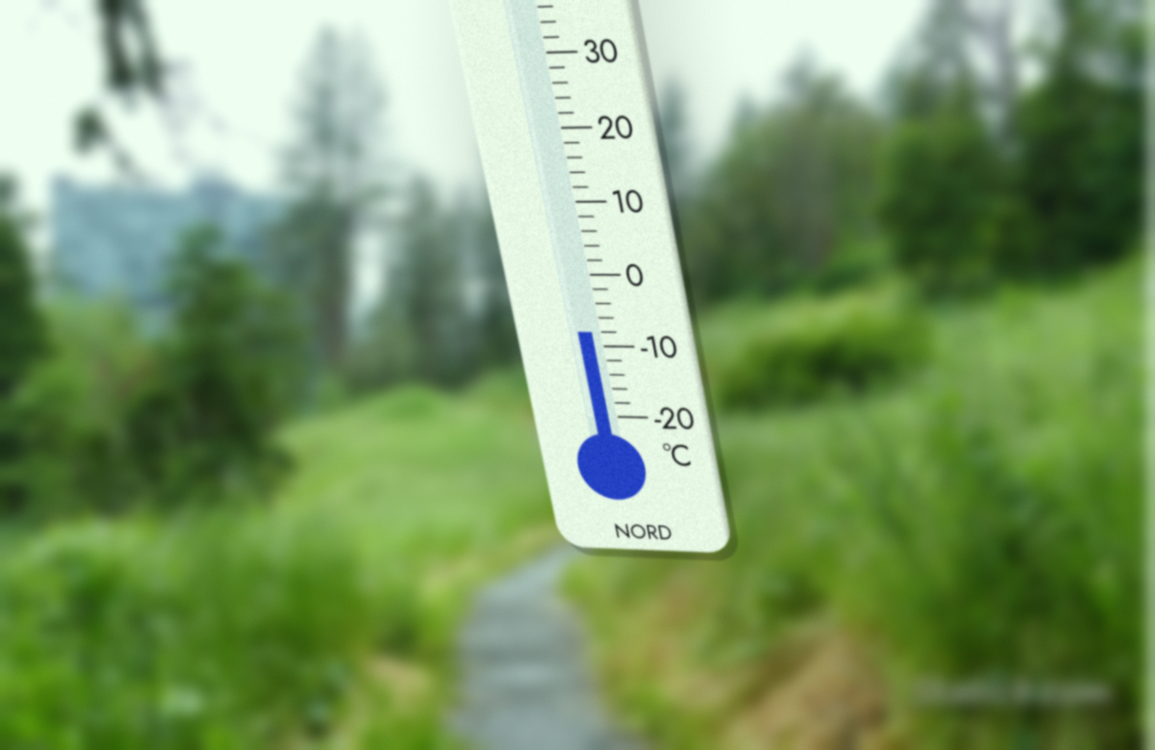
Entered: -8 °C
